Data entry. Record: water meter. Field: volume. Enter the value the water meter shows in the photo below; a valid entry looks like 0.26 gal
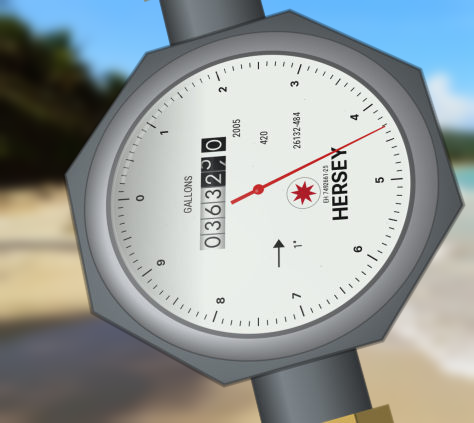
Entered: 363254.3 gal
